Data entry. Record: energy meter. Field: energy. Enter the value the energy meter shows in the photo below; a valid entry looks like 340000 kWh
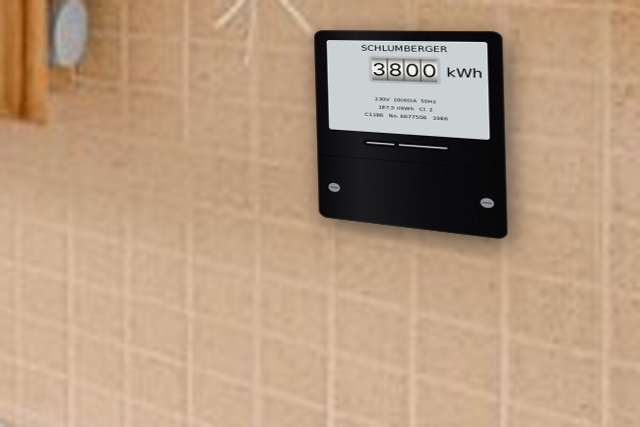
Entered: 3800 kWh
